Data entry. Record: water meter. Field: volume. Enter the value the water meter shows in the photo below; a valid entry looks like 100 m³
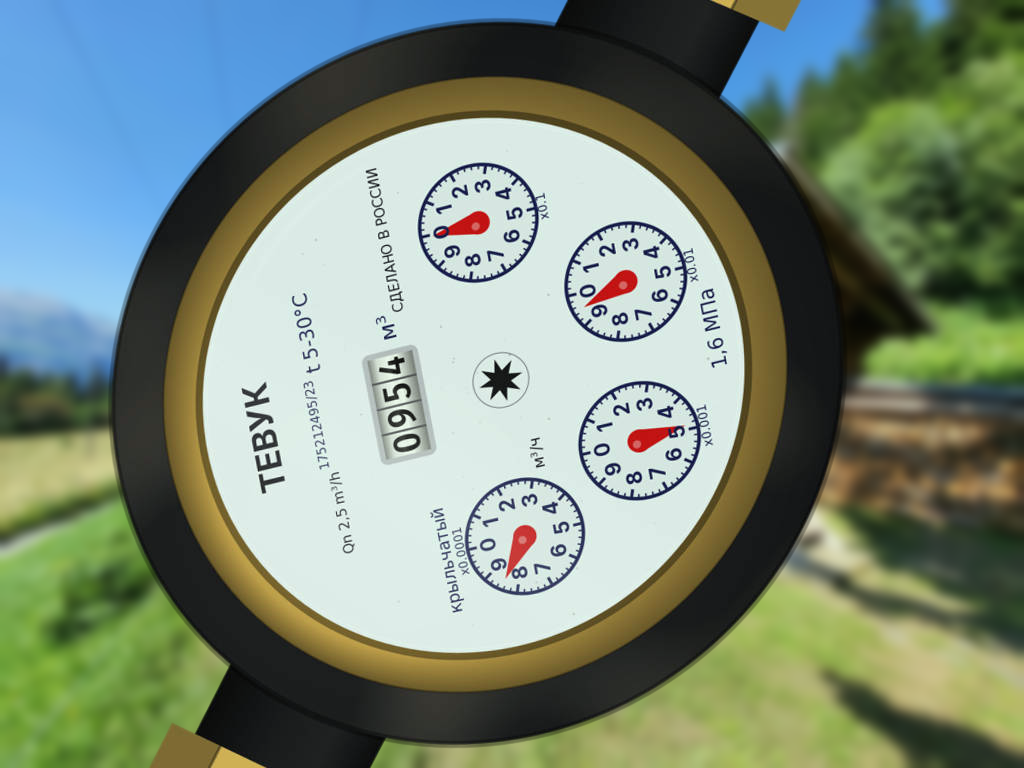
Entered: 953.9948 m³
